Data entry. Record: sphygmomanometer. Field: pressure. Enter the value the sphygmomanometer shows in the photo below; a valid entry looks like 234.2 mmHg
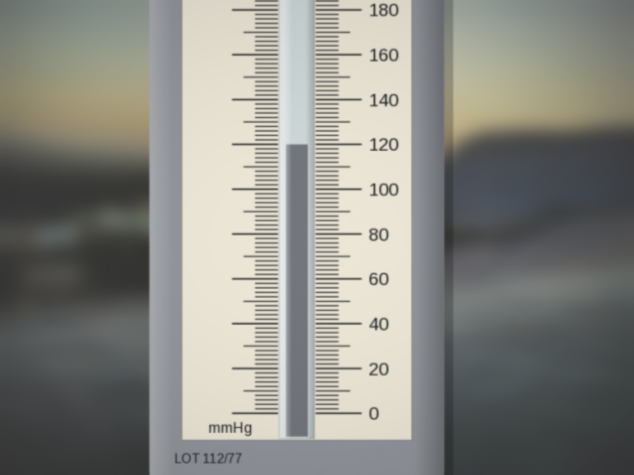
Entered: 120 mmHg
